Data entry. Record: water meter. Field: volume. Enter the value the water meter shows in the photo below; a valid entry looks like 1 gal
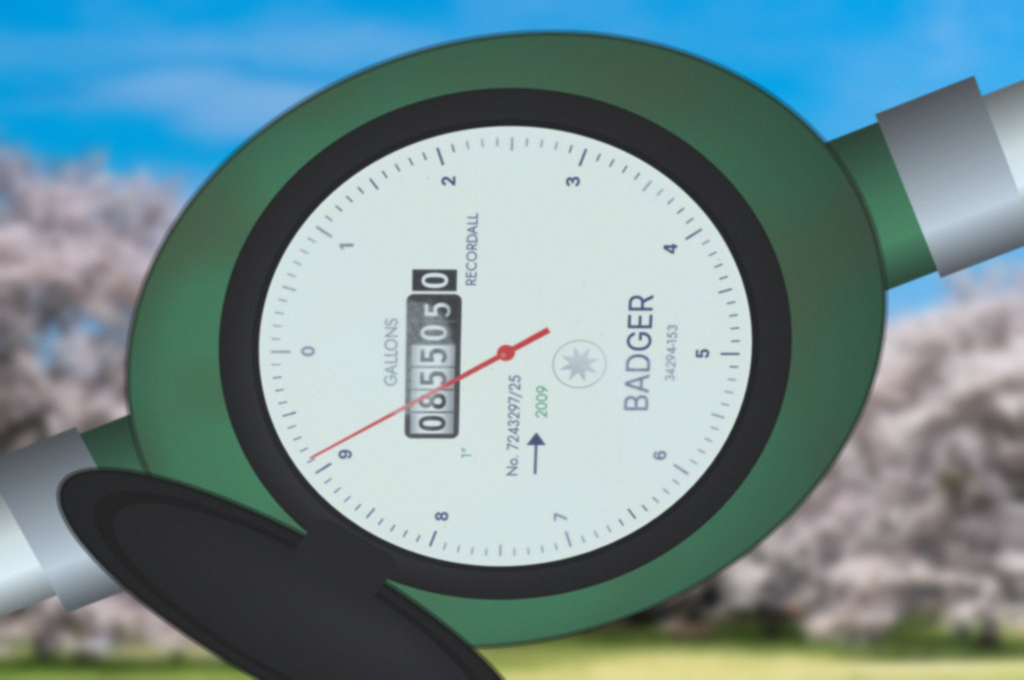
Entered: 855049.1 gal
